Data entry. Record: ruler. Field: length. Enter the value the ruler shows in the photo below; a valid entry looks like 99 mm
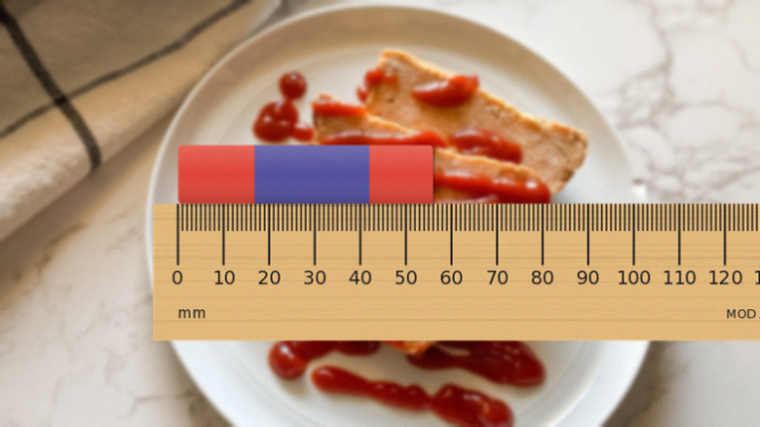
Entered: 56 mm
